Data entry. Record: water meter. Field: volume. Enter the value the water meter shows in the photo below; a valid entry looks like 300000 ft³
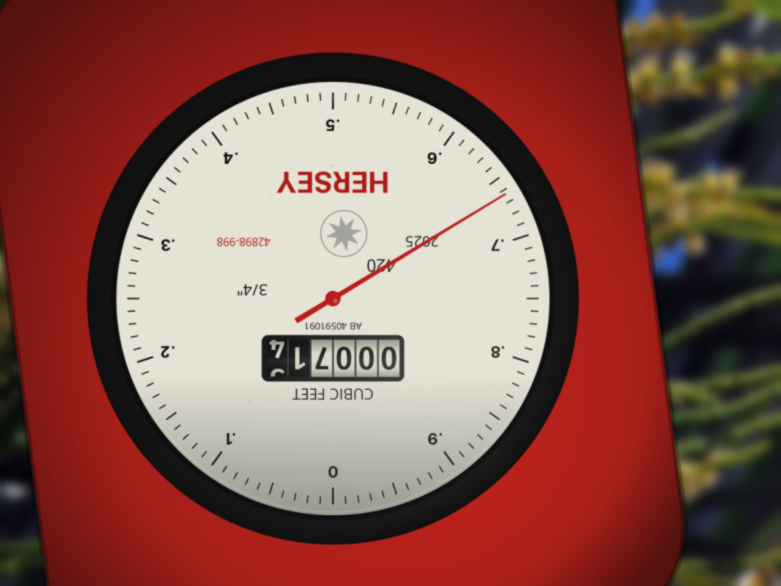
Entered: 713.66 ft³
